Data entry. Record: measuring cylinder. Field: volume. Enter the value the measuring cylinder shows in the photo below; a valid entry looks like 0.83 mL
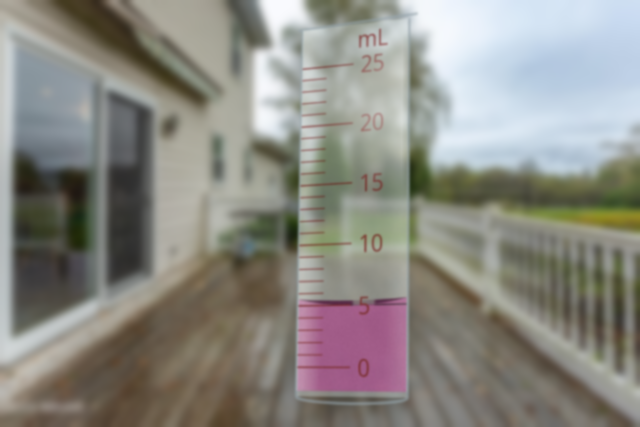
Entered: 5 mL
